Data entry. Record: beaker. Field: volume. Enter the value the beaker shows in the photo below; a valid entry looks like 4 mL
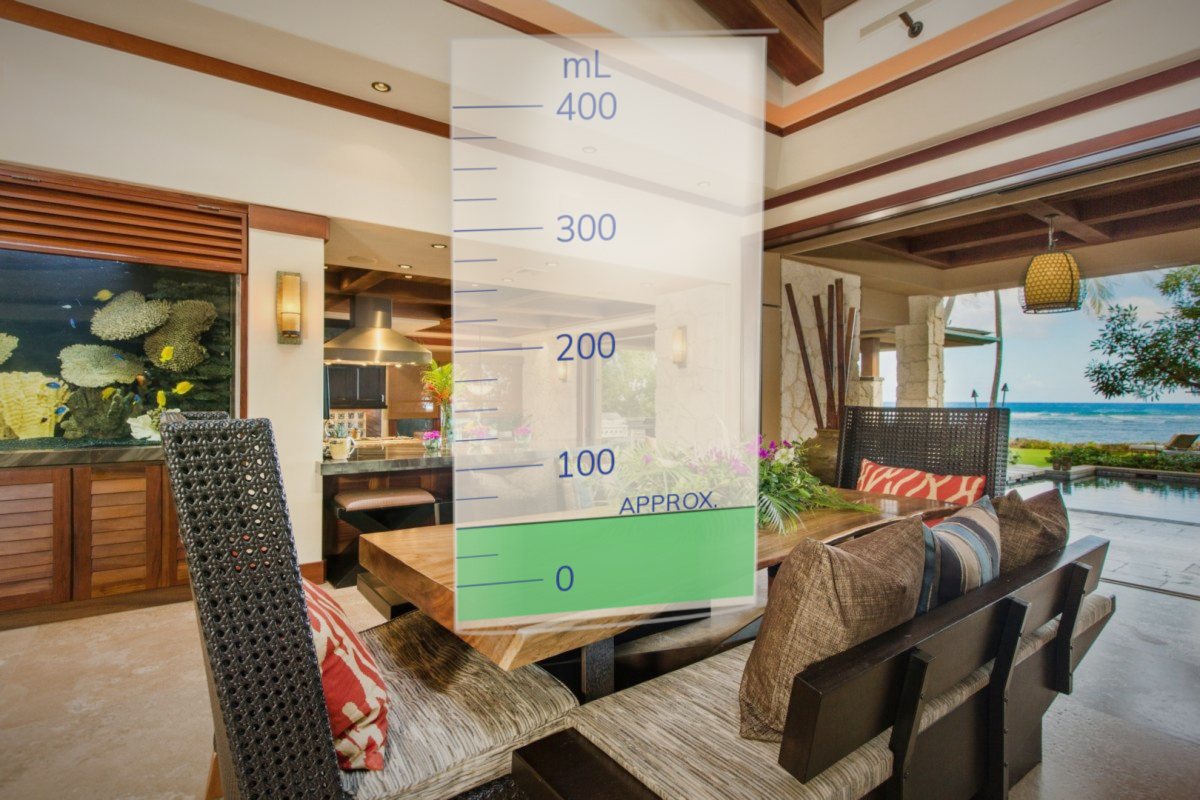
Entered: 50 mL
